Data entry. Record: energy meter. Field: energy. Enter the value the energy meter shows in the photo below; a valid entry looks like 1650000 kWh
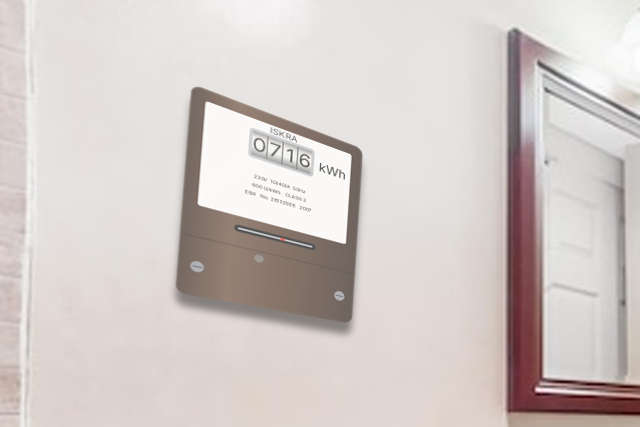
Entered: 716 kWh
